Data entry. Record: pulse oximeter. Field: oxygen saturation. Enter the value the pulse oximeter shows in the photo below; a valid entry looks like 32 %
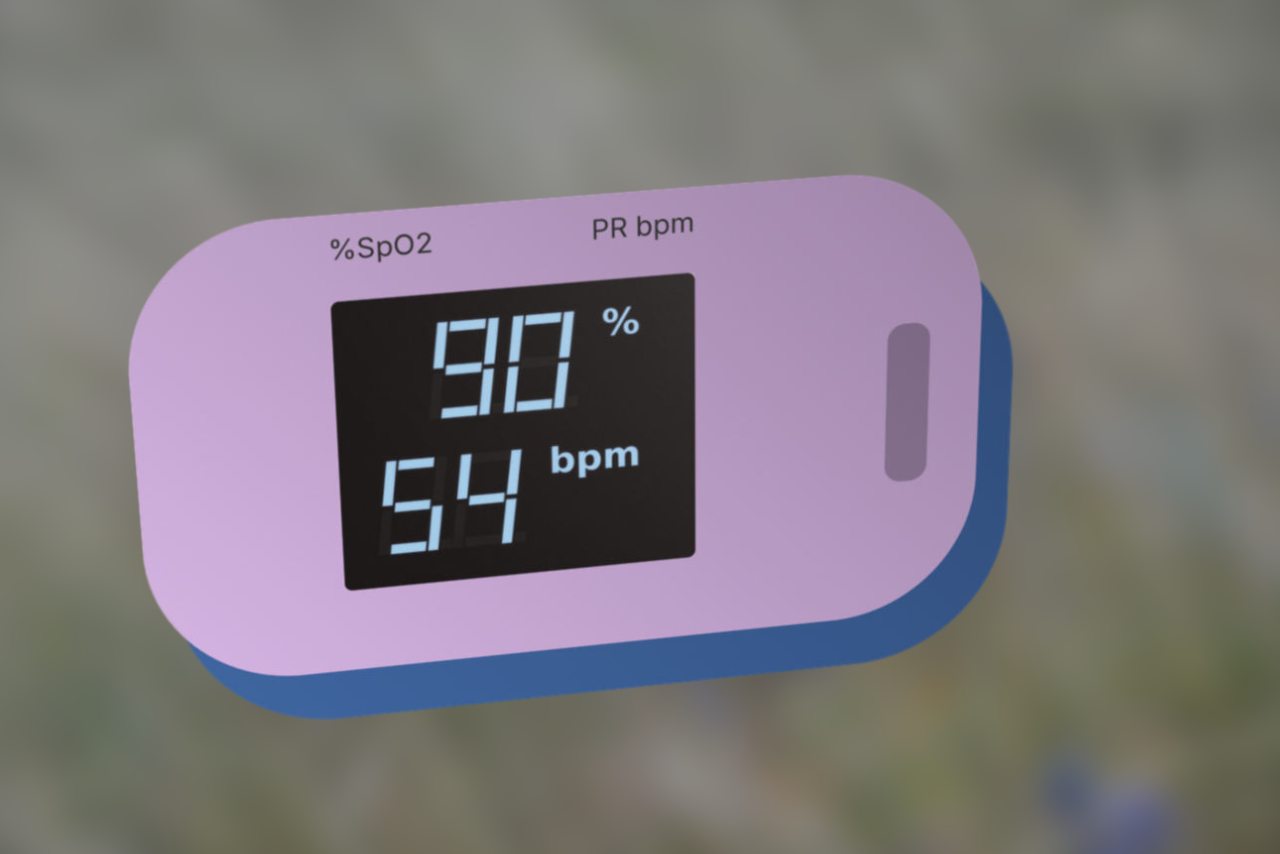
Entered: 90 %
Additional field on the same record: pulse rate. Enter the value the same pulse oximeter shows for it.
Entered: 54 bpm
